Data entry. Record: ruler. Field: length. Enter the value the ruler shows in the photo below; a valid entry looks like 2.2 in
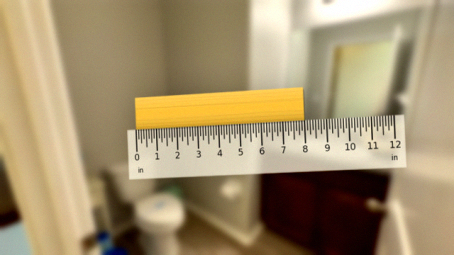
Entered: 8 in
